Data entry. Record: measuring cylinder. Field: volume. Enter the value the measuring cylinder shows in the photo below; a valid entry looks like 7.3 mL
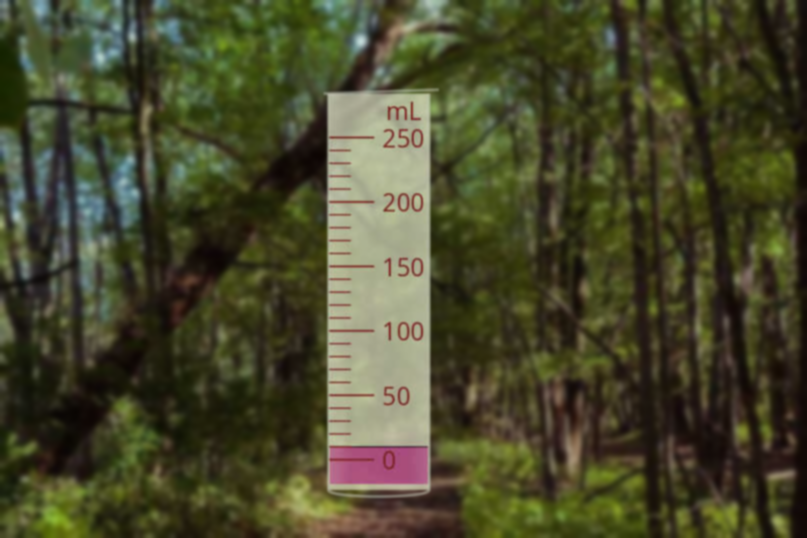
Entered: 10 mL
